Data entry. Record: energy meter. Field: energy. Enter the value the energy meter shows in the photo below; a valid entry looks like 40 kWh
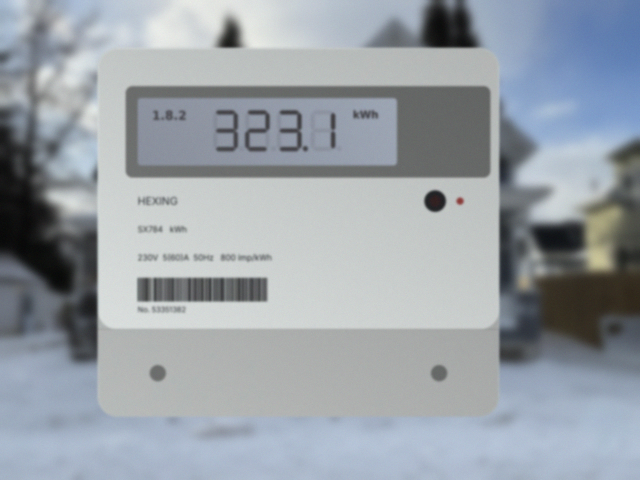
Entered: 323.1 kWh
